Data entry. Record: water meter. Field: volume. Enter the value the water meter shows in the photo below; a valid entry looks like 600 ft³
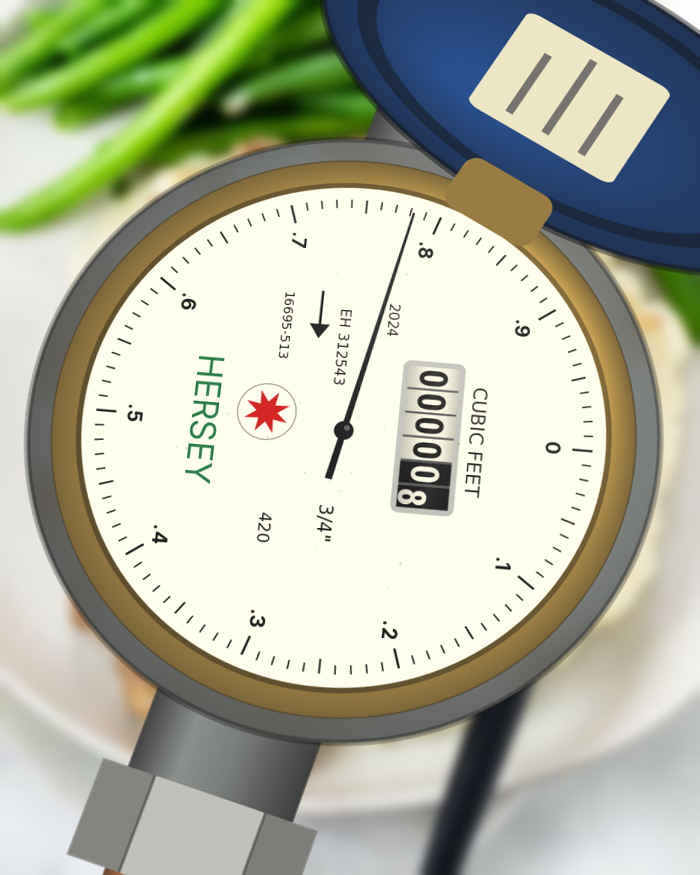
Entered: 7.78 ft³
